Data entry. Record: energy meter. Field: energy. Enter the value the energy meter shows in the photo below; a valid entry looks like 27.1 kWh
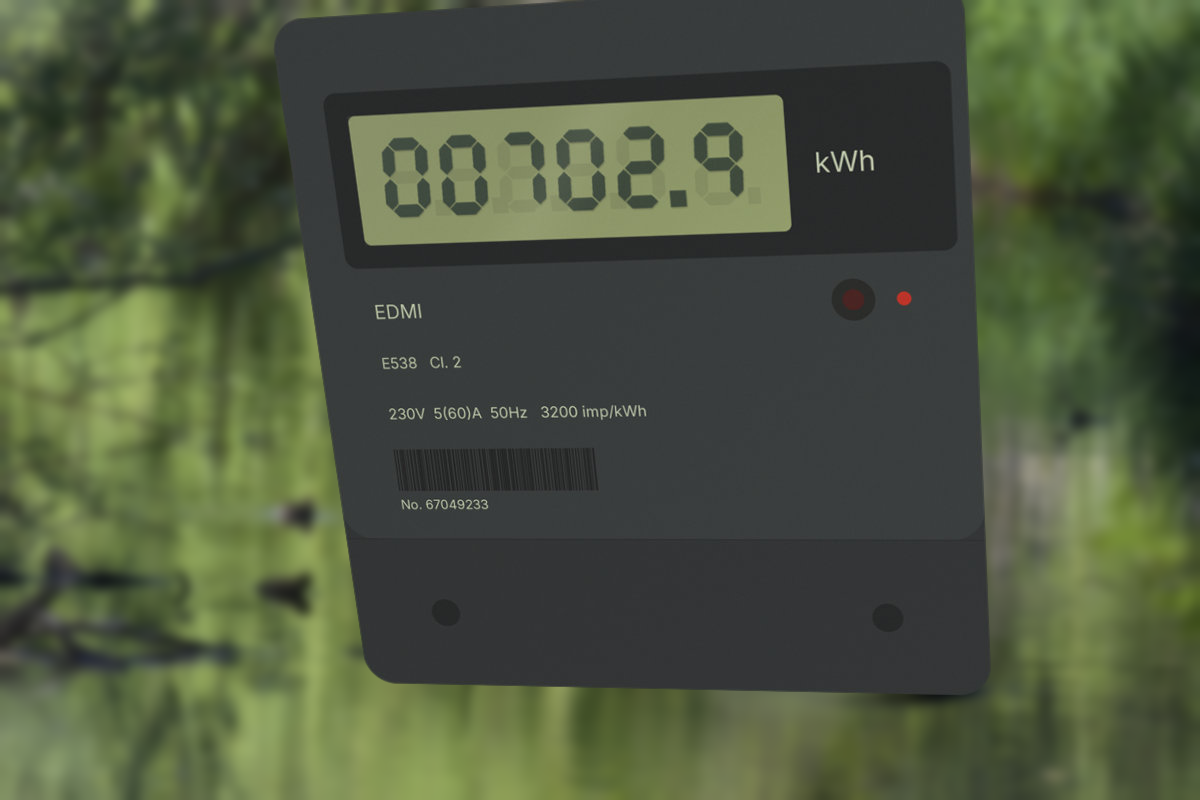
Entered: 702.9 kWh
